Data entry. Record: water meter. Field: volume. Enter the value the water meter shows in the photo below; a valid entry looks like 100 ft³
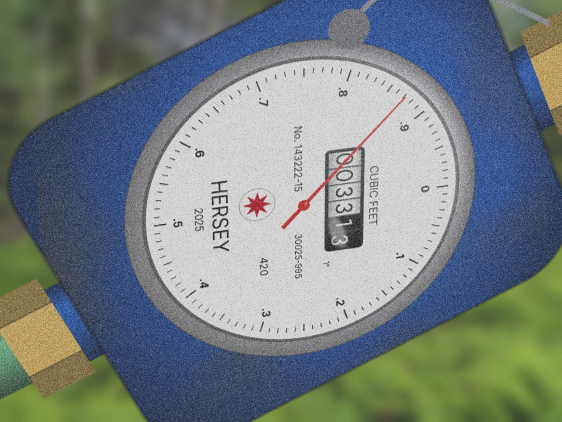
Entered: 3312.87 ft³
